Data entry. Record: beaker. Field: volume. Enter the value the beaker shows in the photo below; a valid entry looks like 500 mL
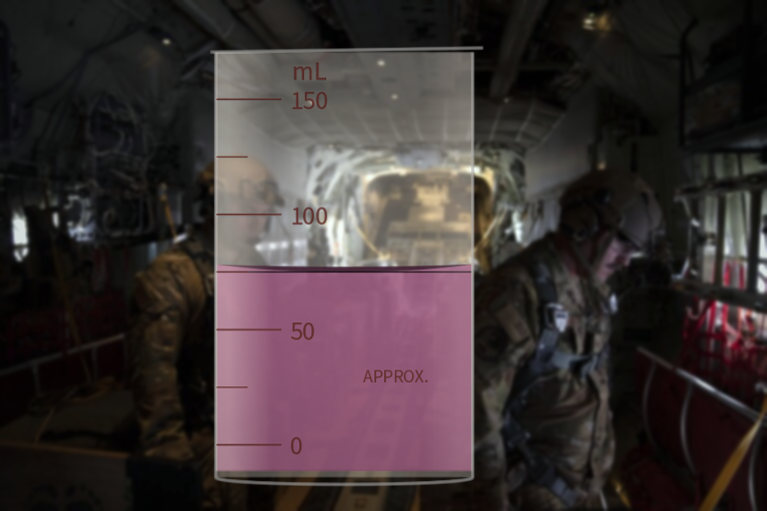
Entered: 75 mL
